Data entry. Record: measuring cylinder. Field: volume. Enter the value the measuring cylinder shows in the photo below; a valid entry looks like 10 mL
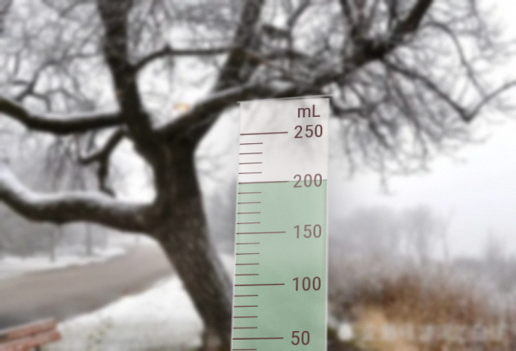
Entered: 200 mL
